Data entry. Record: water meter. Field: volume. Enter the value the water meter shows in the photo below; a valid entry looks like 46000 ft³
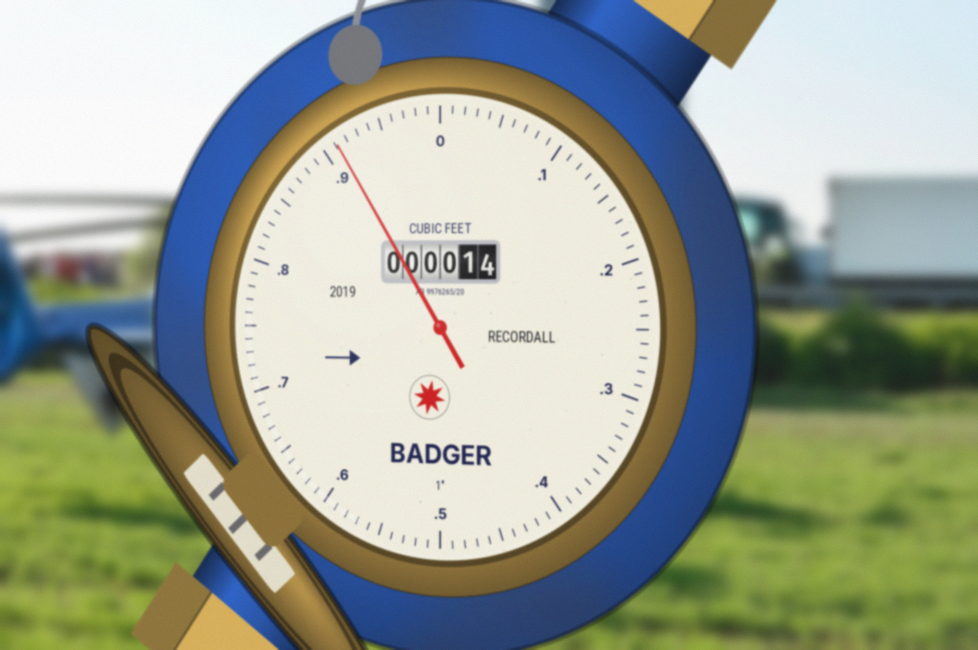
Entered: 13.91 ft³
